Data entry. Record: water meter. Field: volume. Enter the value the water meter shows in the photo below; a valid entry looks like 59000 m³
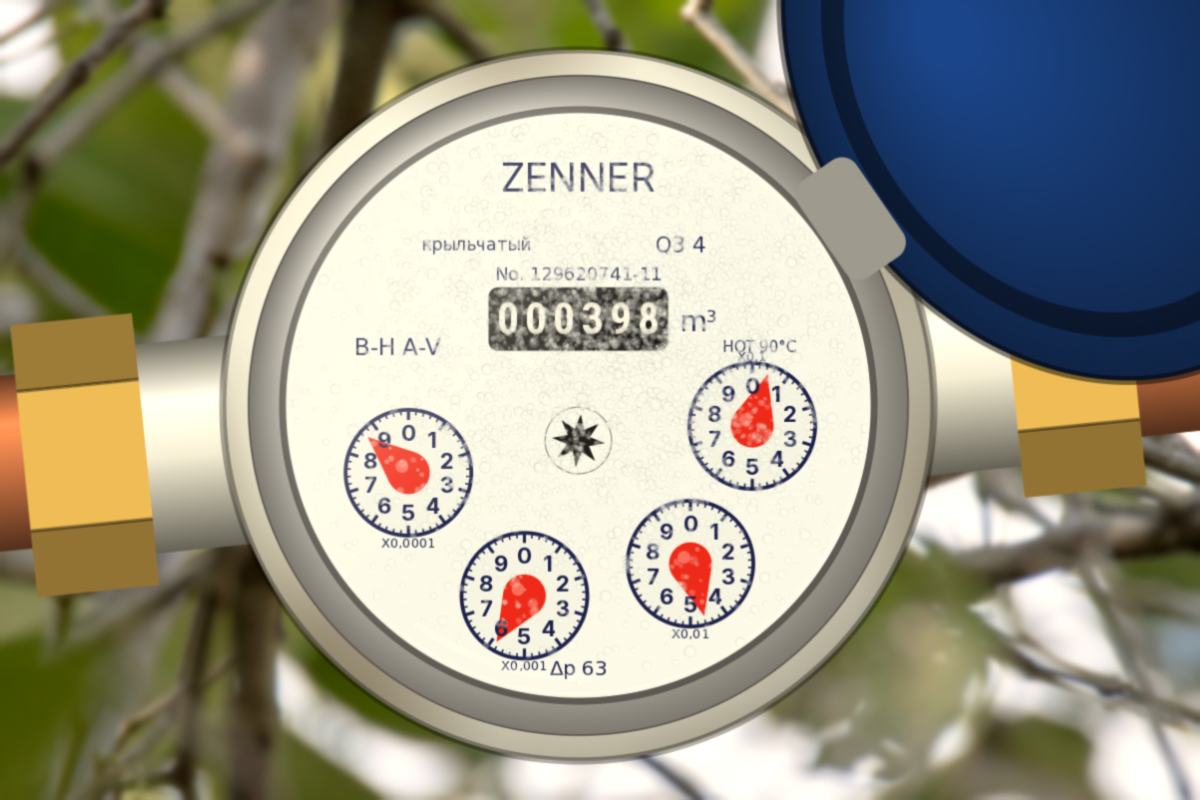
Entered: 398.0458 m³
